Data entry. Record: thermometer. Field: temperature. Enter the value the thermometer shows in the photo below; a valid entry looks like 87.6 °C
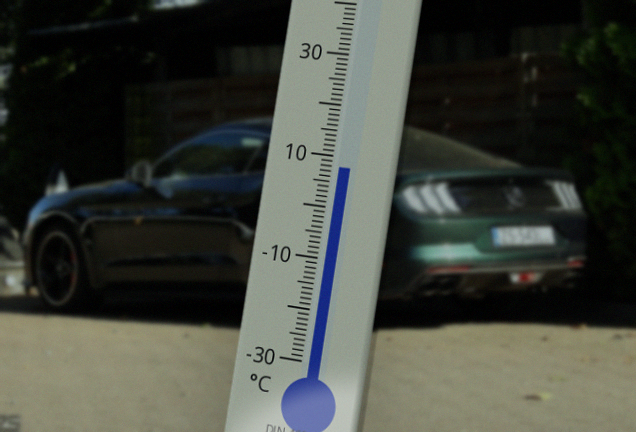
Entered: 8 °C
